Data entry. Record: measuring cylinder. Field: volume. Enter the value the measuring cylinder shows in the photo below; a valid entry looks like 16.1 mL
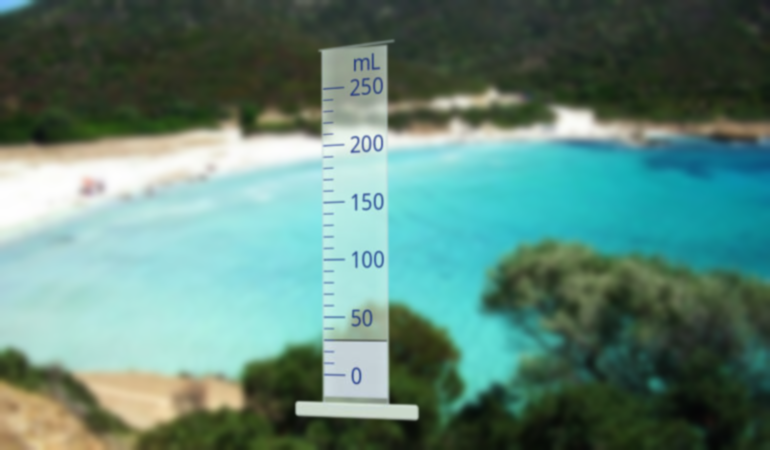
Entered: 30 mL
